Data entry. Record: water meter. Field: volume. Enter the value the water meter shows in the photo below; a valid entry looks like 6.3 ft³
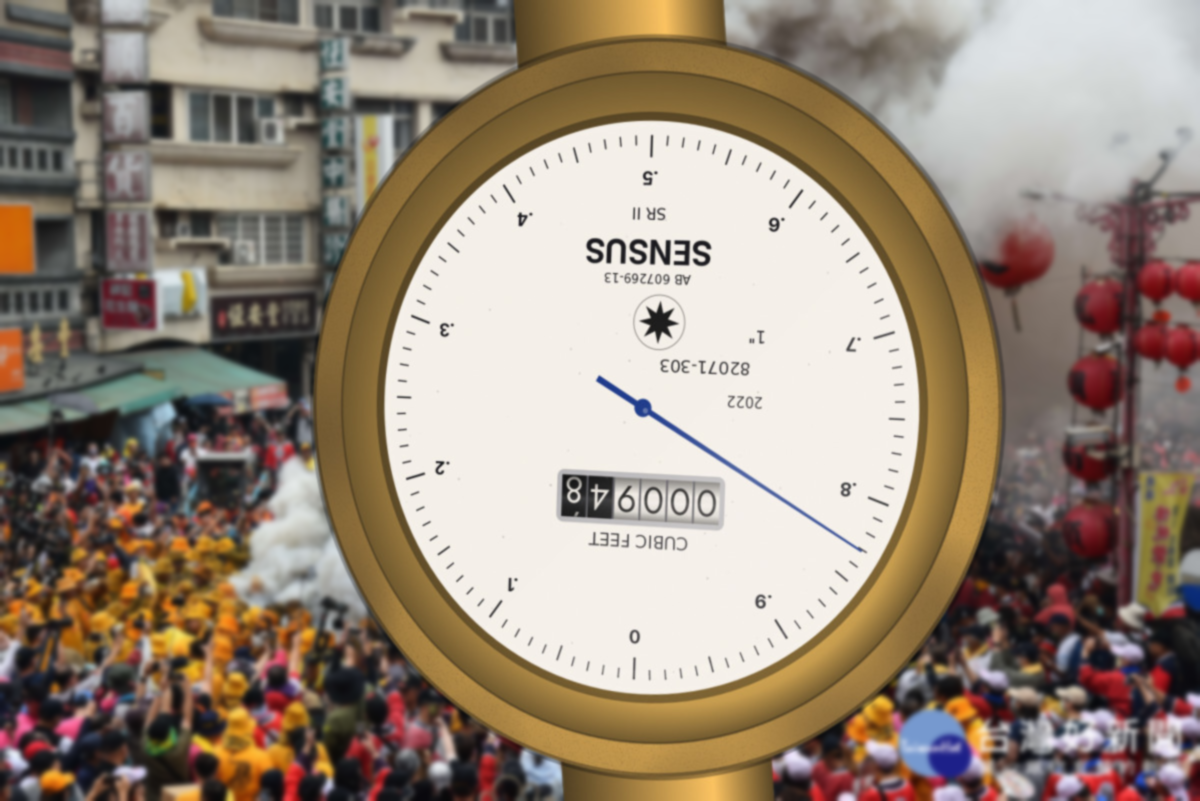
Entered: 947.83 ft³
